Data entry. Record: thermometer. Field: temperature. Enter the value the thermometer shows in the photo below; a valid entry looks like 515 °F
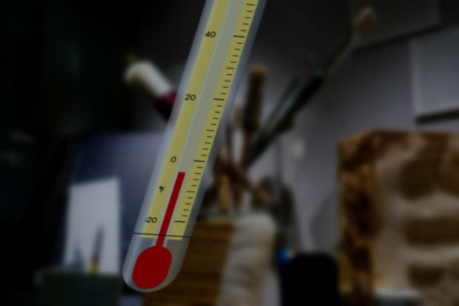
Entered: -4 °F
